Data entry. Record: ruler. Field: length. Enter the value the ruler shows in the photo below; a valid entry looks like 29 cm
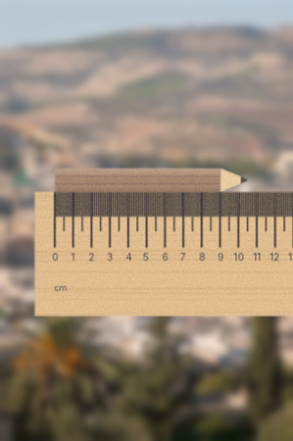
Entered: 10.5 cm
